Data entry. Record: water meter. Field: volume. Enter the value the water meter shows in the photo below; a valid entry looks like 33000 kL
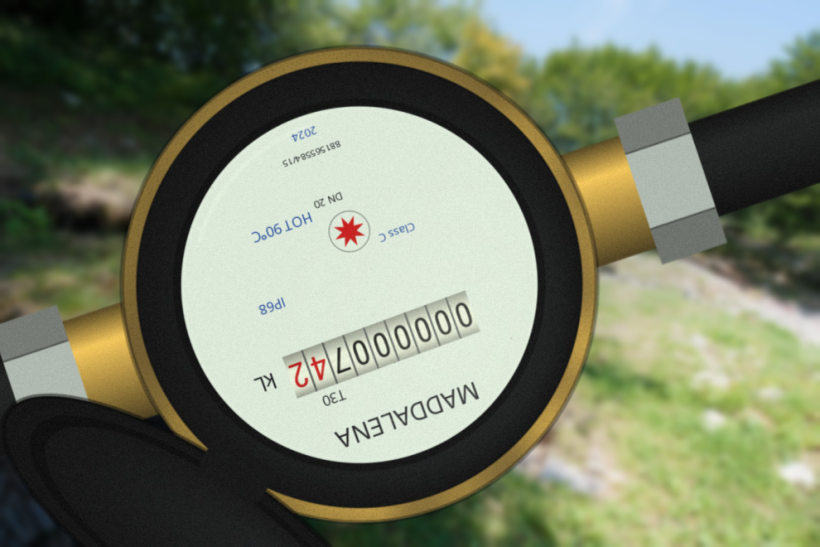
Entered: 7.42 kL
